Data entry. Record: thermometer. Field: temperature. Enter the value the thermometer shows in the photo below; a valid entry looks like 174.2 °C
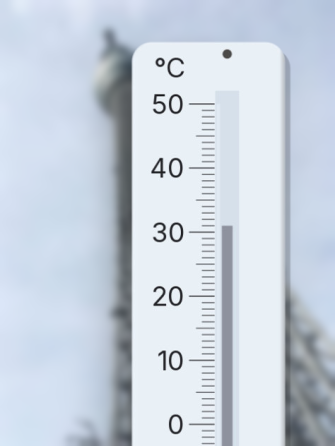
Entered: 31 °C
